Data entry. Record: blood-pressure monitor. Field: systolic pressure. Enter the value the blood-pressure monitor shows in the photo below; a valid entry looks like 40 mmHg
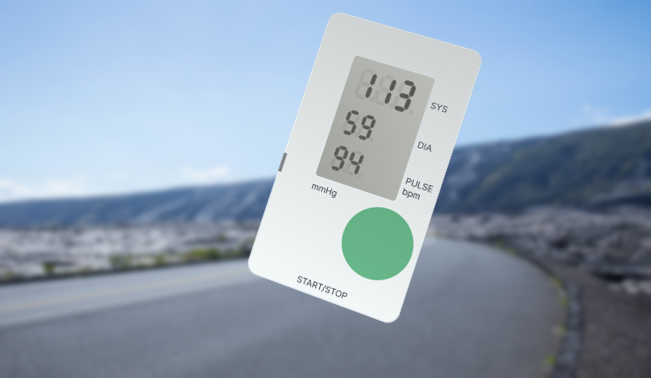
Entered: 113 mmHg
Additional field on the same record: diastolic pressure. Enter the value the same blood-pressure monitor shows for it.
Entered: 59 mmHg
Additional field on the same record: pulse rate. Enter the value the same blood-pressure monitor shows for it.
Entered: 94 bpm
